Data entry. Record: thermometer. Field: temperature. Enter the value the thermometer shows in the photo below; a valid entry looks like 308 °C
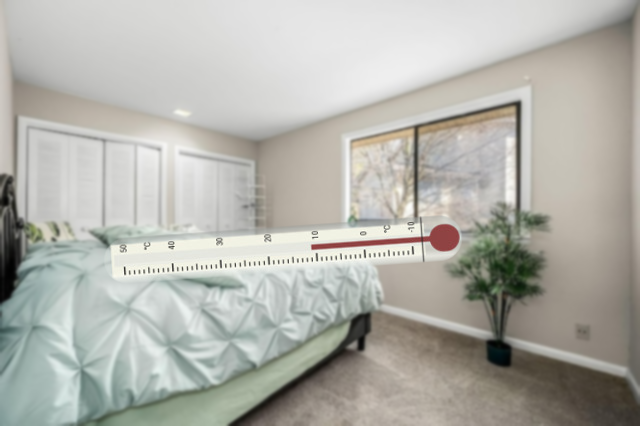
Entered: 11 °C
